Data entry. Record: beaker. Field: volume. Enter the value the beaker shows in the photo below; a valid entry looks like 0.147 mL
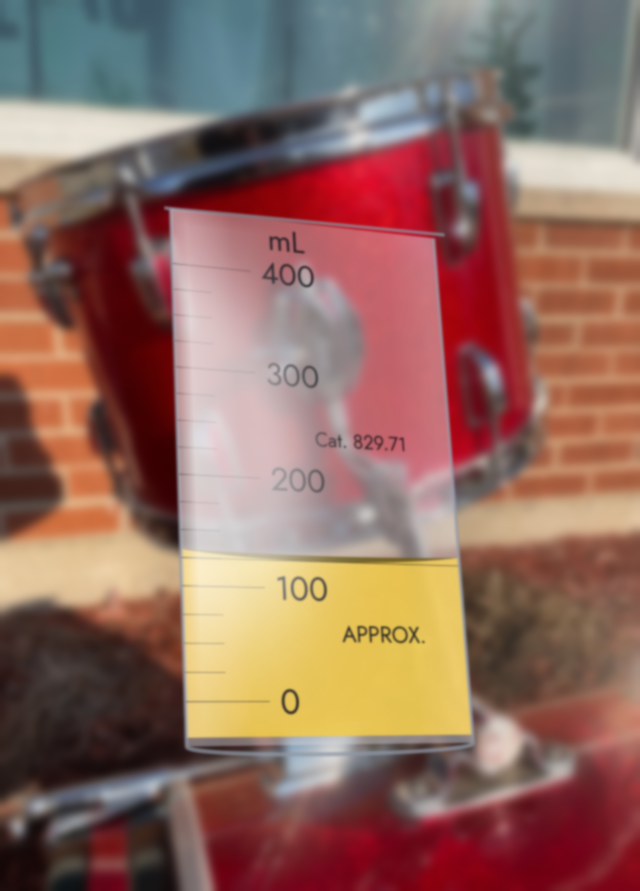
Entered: 125 mL
